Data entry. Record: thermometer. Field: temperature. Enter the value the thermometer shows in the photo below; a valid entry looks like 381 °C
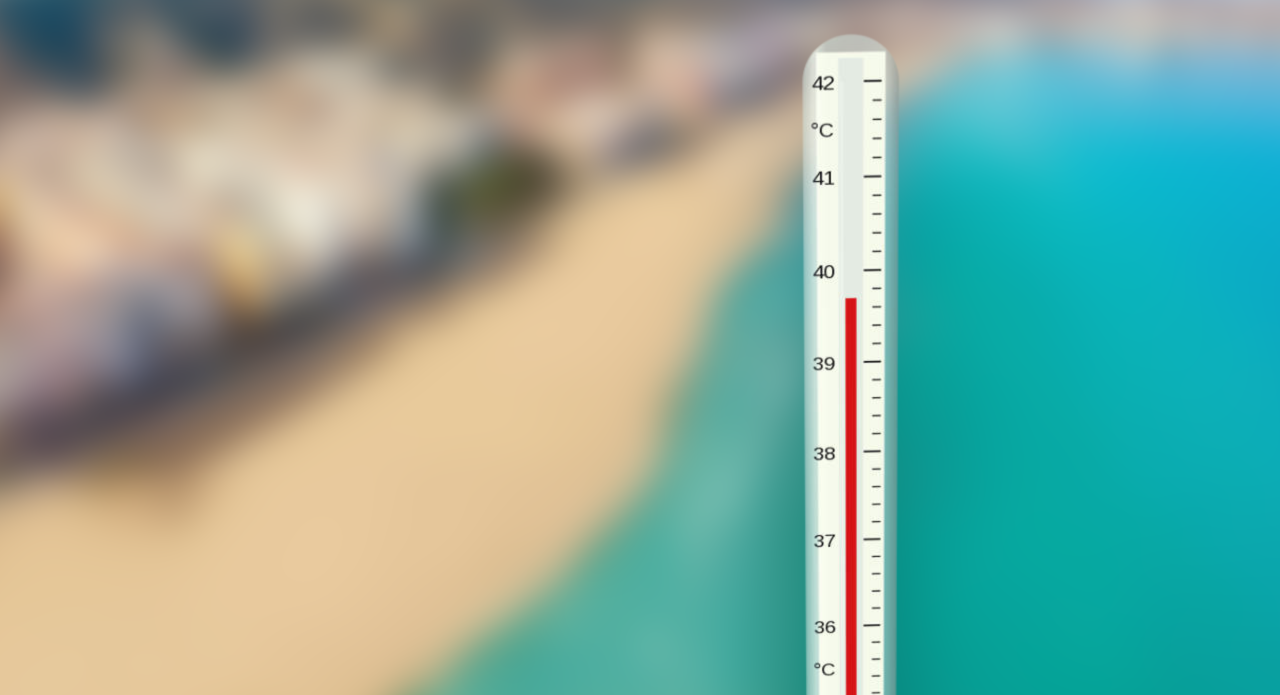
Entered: 39.7 °C
